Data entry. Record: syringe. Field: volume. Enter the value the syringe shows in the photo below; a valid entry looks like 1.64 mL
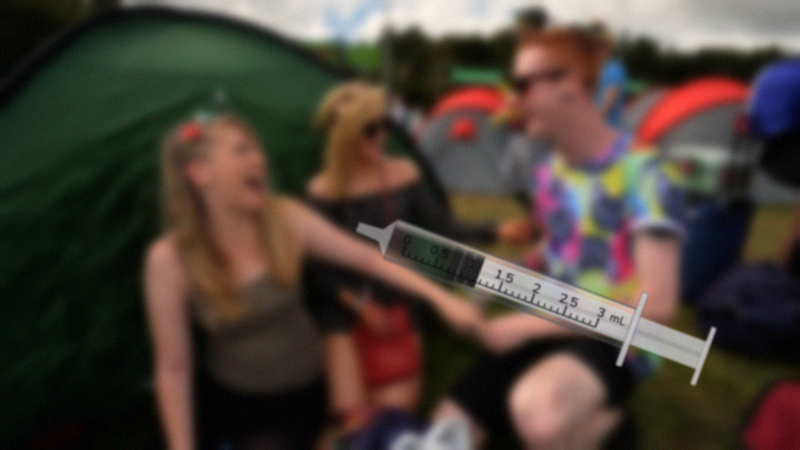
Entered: 0.7 mL
